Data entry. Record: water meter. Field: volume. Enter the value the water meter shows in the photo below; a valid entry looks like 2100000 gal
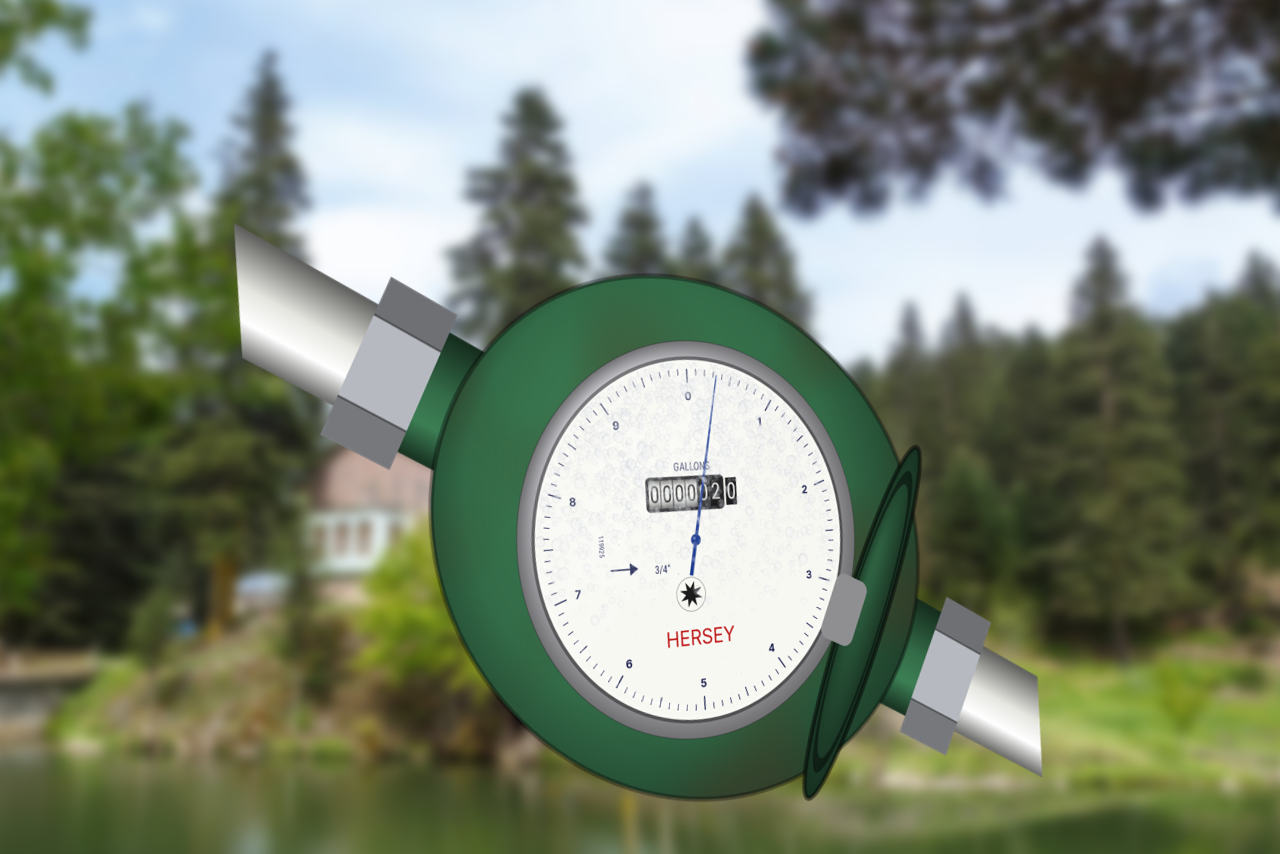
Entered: 20.3 gal
